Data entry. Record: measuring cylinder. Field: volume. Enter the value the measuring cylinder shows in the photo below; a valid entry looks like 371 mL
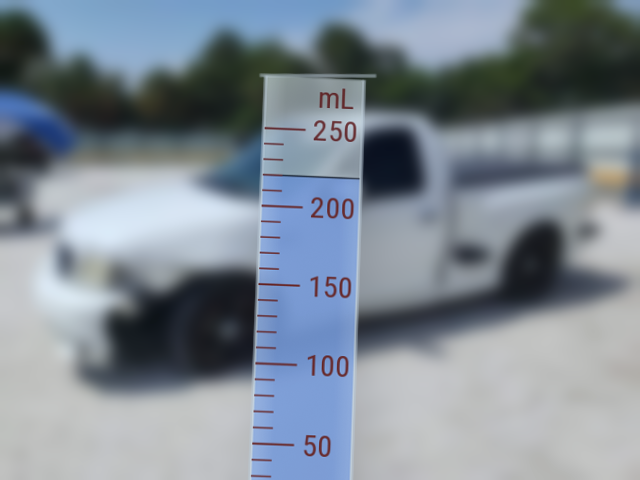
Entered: 220 mL
